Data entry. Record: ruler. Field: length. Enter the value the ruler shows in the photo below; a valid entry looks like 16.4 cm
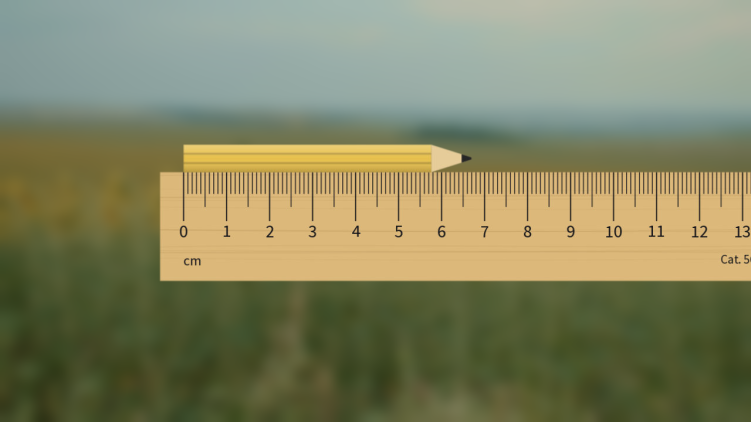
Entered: 6.7 cm
